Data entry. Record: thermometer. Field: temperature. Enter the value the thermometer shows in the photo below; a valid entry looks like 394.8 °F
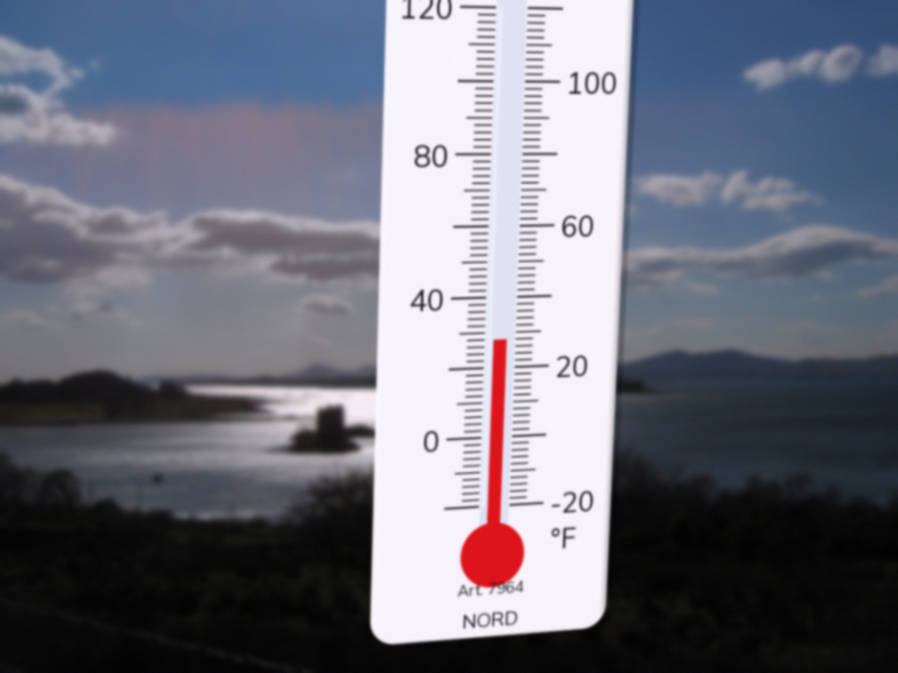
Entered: 28 °F
